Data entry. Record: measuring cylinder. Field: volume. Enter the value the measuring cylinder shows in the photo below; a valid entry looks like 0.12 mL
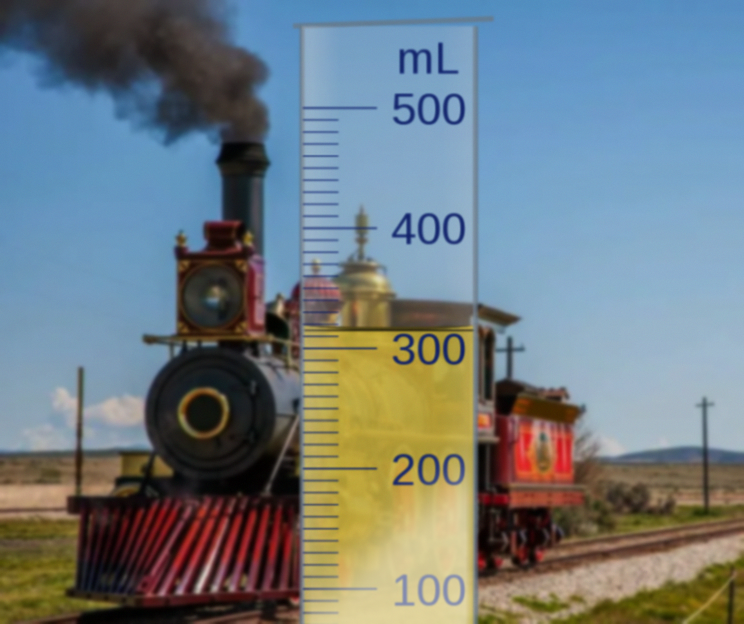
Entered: 315 mL
